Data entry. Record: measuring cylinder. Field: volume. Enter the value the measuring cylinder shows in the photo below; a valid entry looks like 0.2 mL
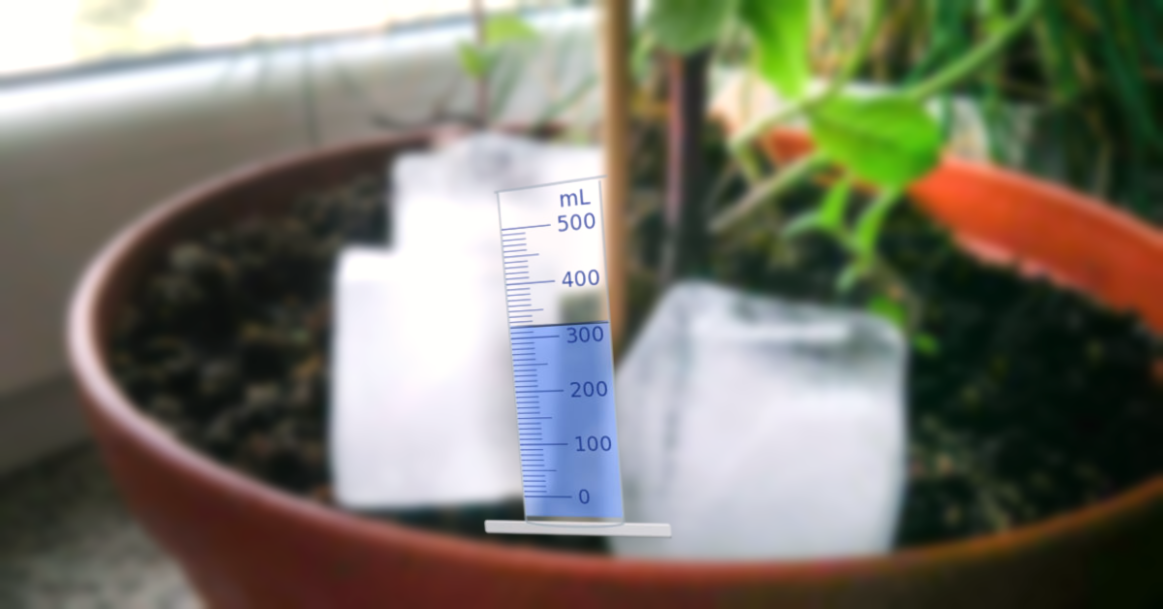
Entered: 320 mL
